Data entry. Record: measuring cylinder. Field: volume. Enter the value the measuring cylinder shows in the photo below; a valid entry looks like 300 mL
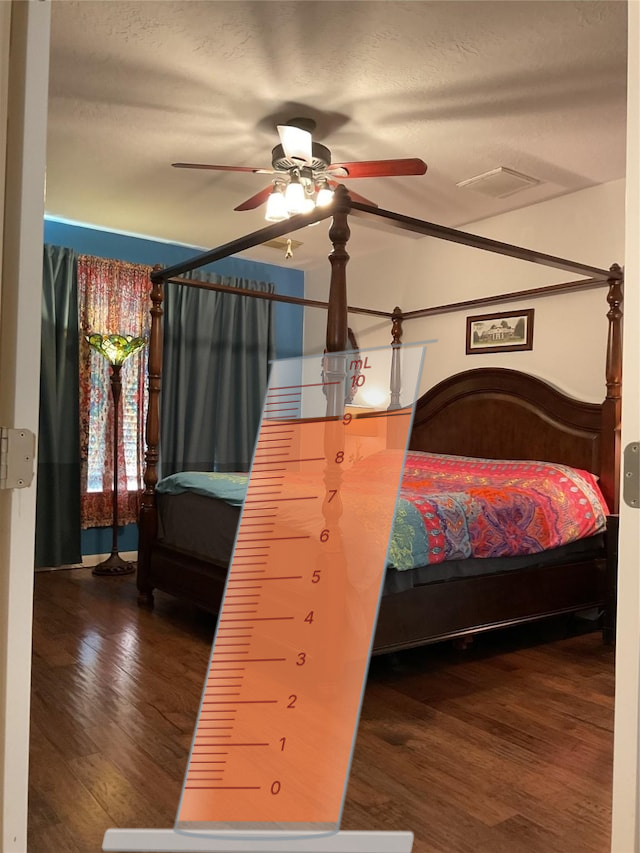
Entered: 9 mL
